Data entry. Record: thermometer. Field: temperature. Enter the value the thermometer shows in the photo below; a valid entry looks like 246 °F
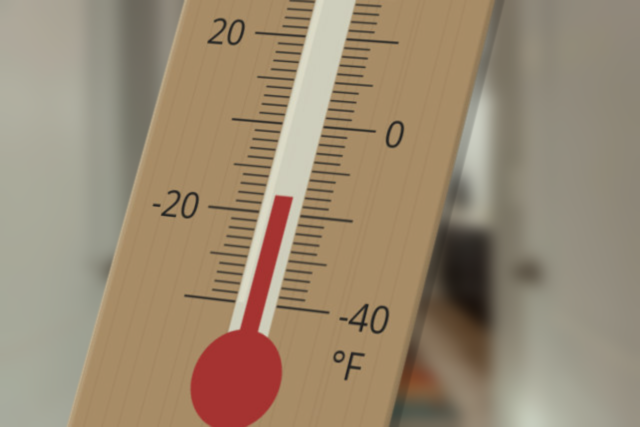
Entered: -16 °F
